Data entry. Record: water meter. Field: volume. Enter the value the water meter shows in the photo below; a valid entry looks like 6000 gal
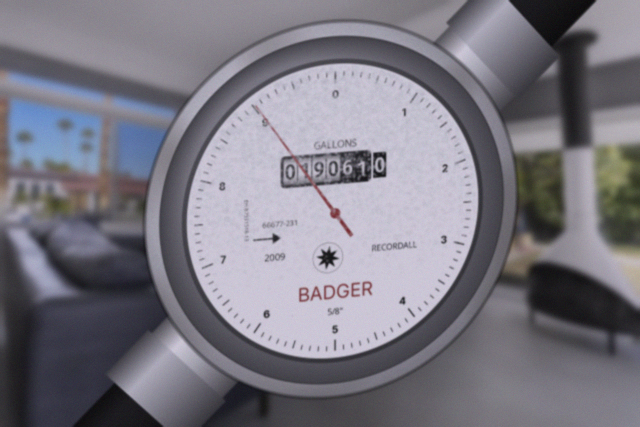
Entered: 190609.0 gal
